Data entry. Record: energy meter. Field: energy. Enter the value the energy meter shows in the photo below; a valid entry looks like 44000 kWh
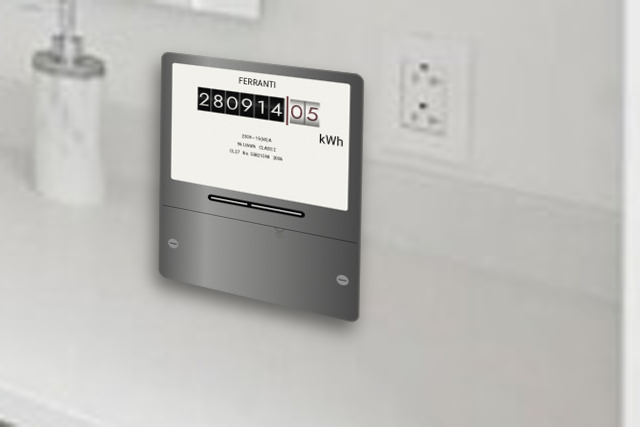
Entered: 280914.05 kWh
